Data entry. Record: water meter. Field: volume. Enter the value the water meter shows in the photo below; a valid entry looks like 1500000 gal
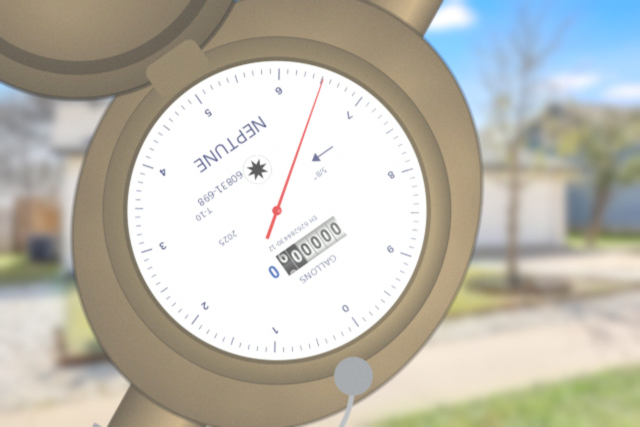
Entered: 86.5 gal
